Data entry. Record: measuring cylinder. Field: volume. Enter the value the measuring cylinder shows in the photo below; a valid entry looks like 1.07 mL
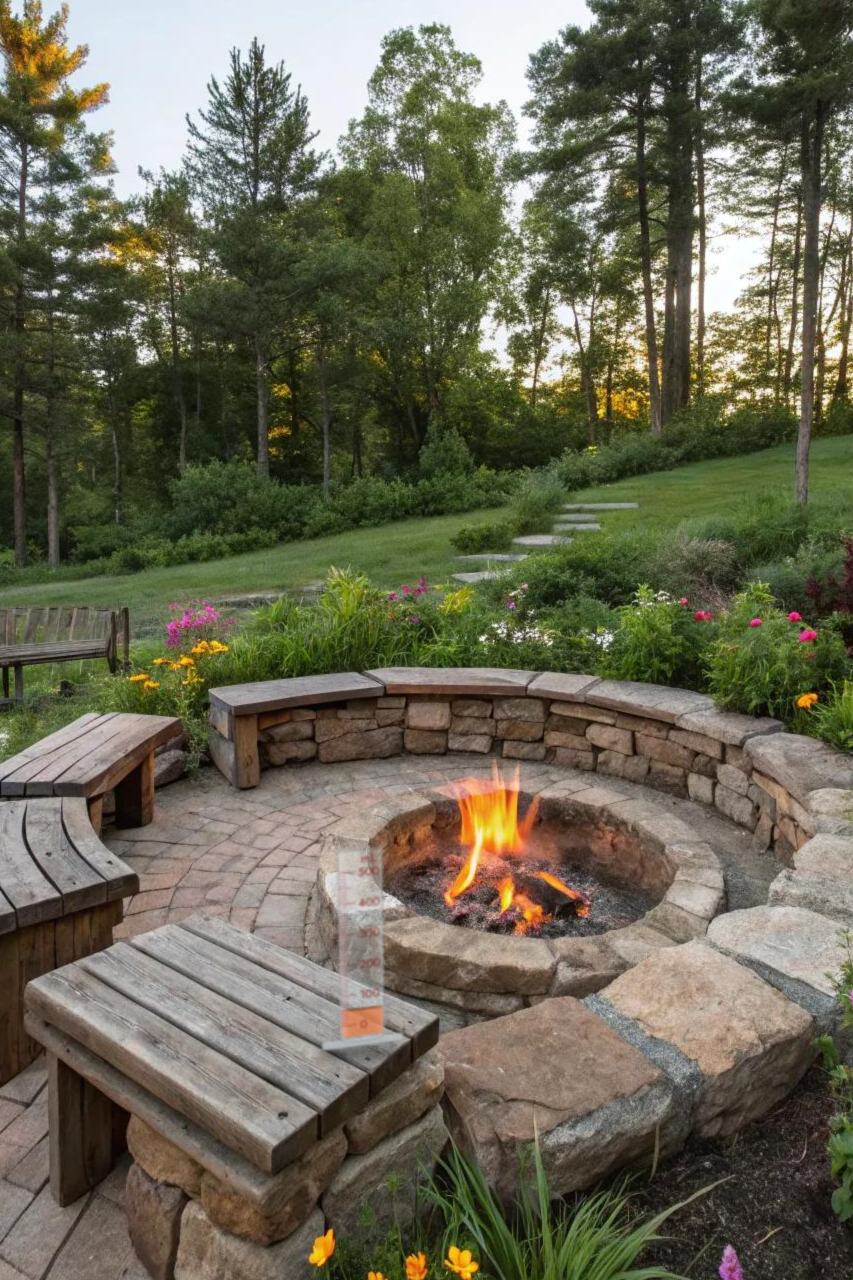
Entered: 50 mL
